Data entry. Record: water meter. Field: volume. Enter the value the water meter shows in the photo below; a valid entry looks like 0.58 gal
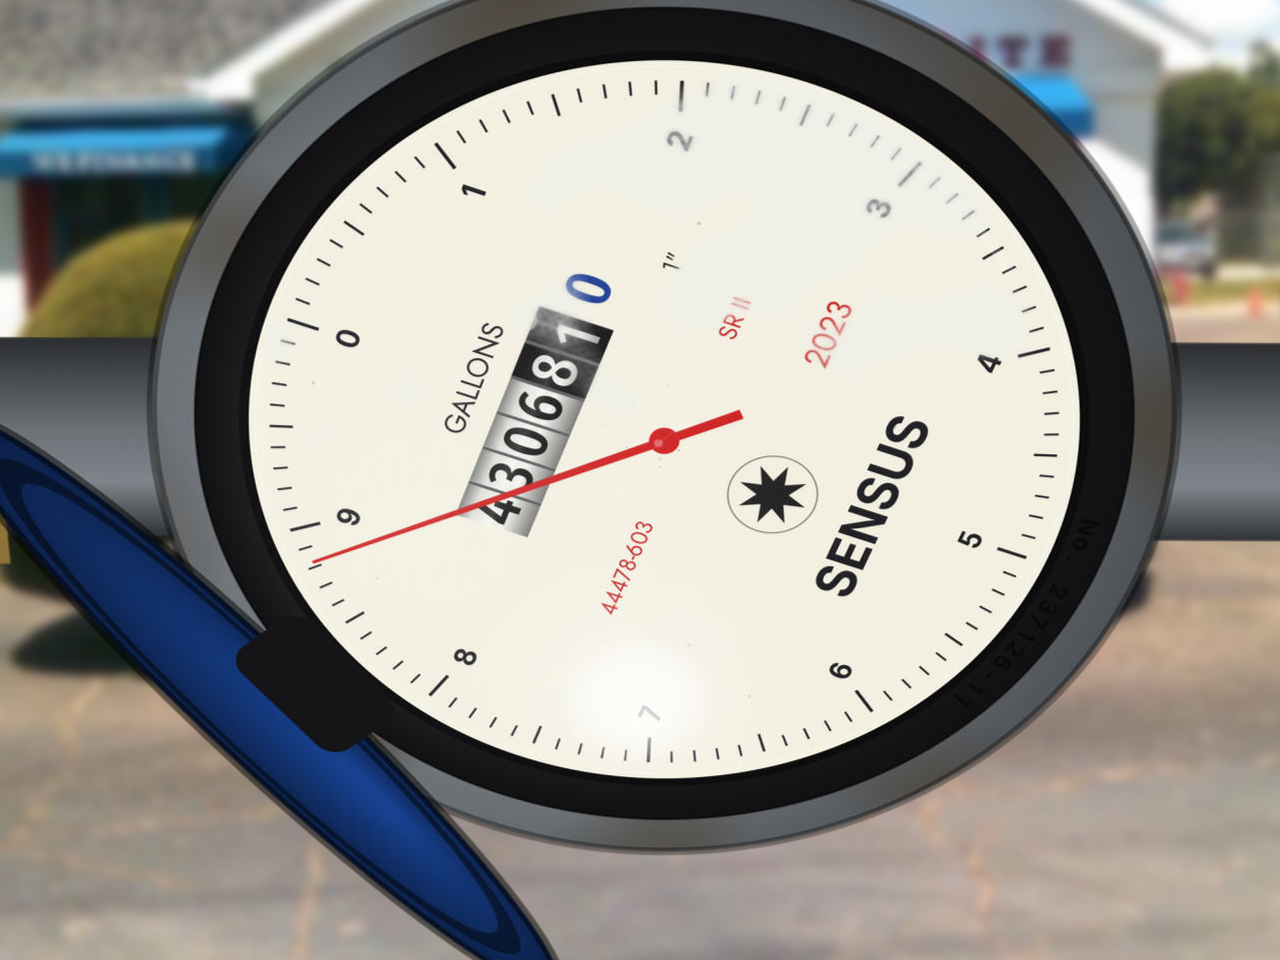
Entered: 4306808.8 gal
